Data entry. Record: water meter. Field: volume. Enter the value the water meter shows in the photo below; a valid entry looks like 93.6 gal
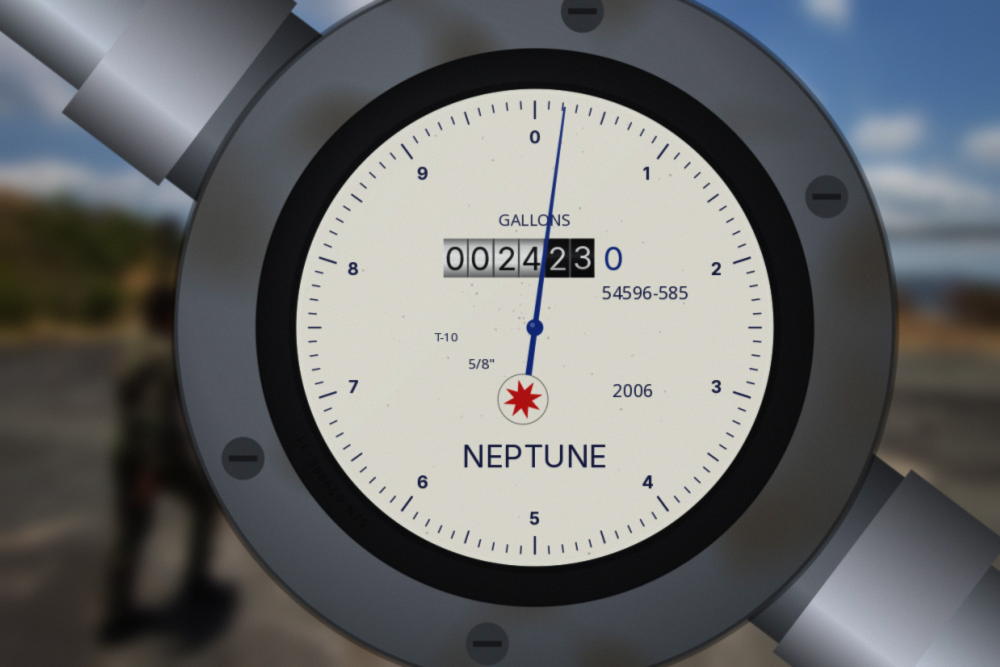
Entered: 24230.2 gal
